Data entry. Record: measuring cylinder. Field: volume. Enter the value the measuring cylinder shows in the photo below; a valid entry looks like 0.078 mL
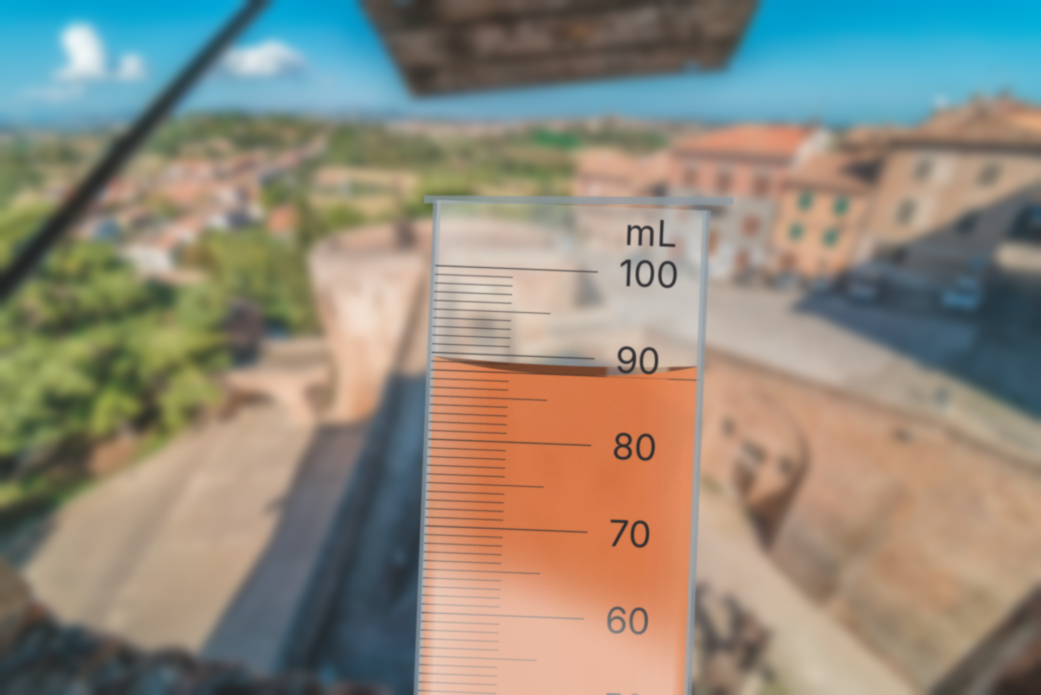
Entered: 88 mL
